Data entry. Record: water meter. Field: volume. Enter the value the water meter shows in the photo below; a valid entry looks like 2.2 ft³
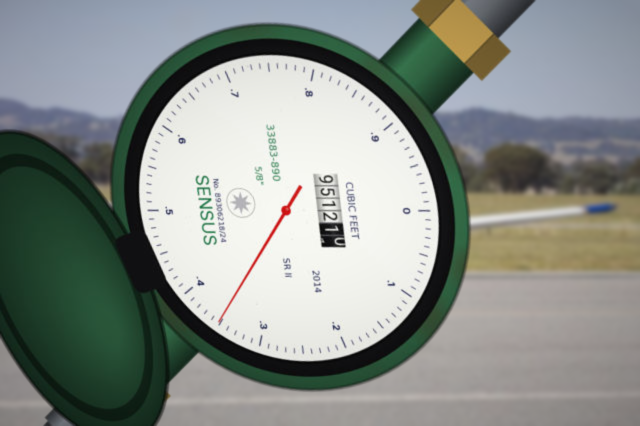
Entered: 951210.35 ft³
